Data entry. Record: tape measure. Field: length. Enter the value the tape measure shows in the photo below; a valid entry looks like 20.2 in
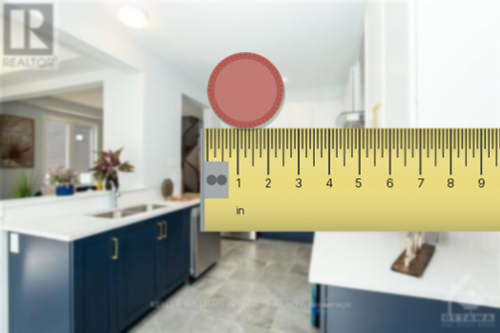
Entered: 2.5 in
